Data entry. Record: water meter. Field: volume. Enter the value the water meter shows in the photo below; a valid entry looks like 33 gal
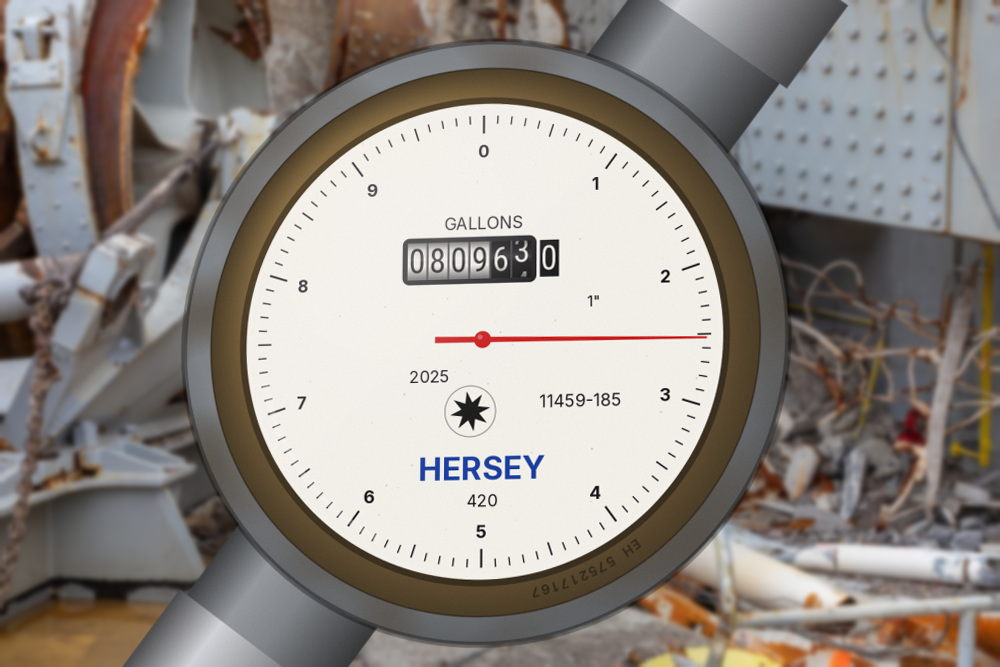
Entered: 809632.5 gal
